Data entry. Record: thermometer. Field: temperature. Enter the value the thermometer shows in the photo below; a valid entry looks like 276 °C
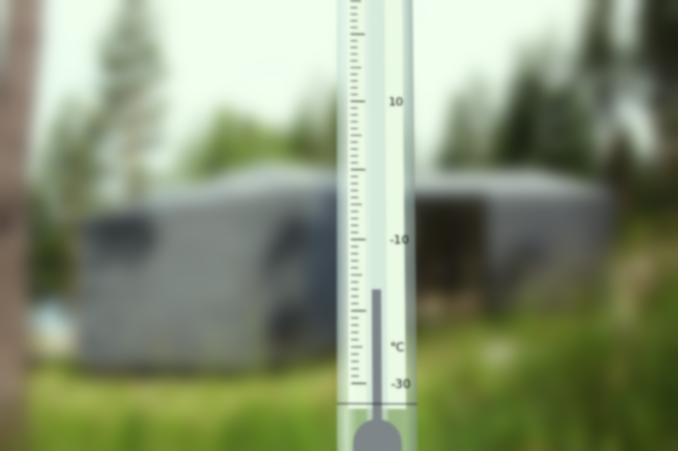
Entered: -17 °C
